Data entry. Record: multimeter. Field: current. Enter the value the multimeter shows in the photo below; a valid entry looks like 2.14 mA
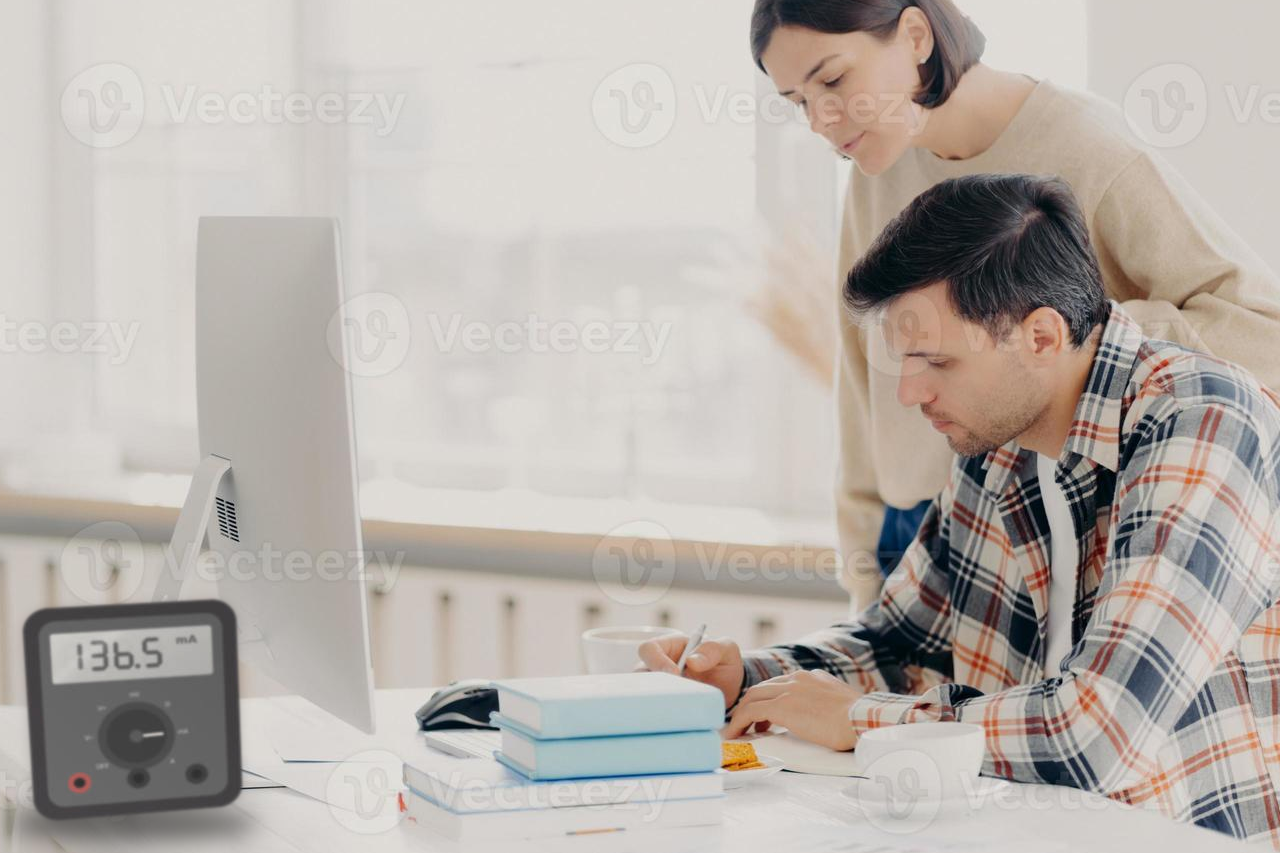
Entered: 136.5 mA
